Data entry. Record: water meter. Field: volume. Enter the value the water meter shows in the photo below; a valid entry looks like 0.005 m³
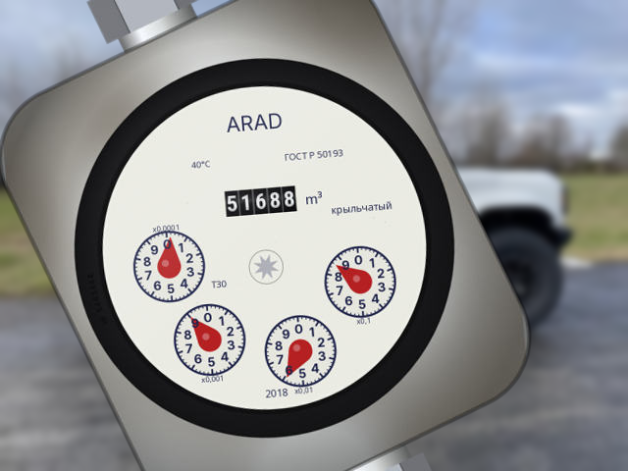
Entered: 51688.8590 m³
